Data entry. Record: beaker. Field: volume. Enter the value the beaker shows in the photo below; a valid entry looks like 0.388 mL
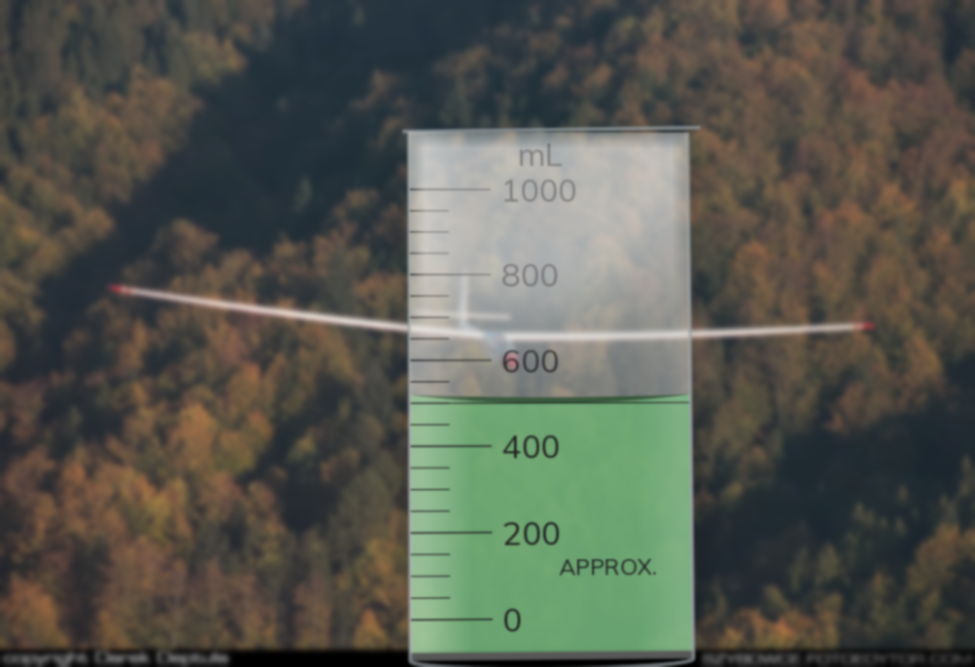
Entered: 500 mL
